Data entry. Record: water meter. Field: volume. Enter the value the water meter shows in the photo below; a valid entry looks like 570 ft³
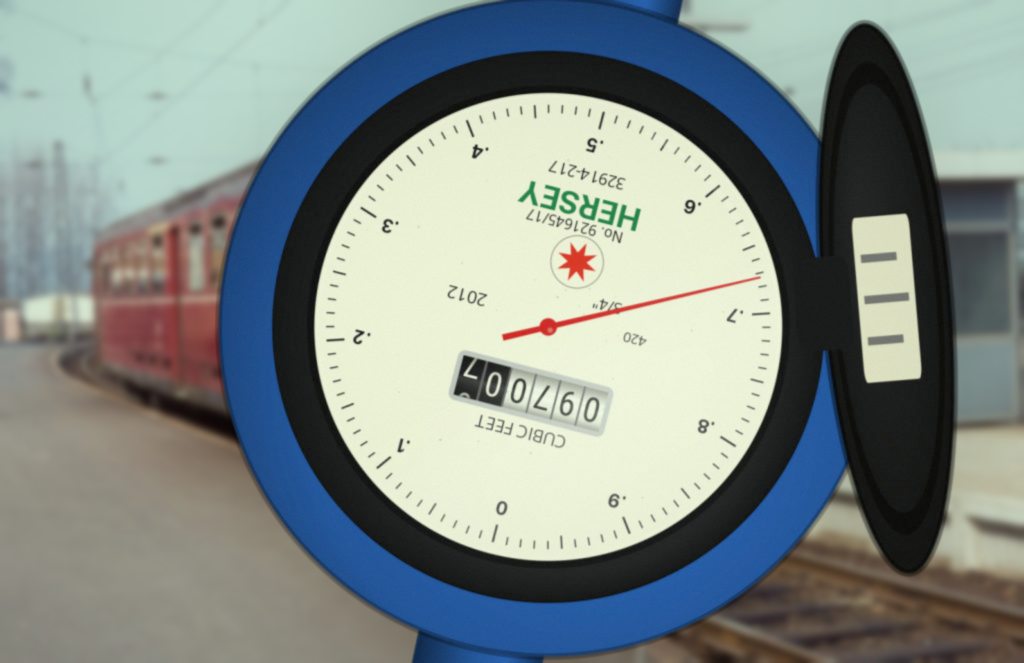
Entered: 97006.67 ft³
